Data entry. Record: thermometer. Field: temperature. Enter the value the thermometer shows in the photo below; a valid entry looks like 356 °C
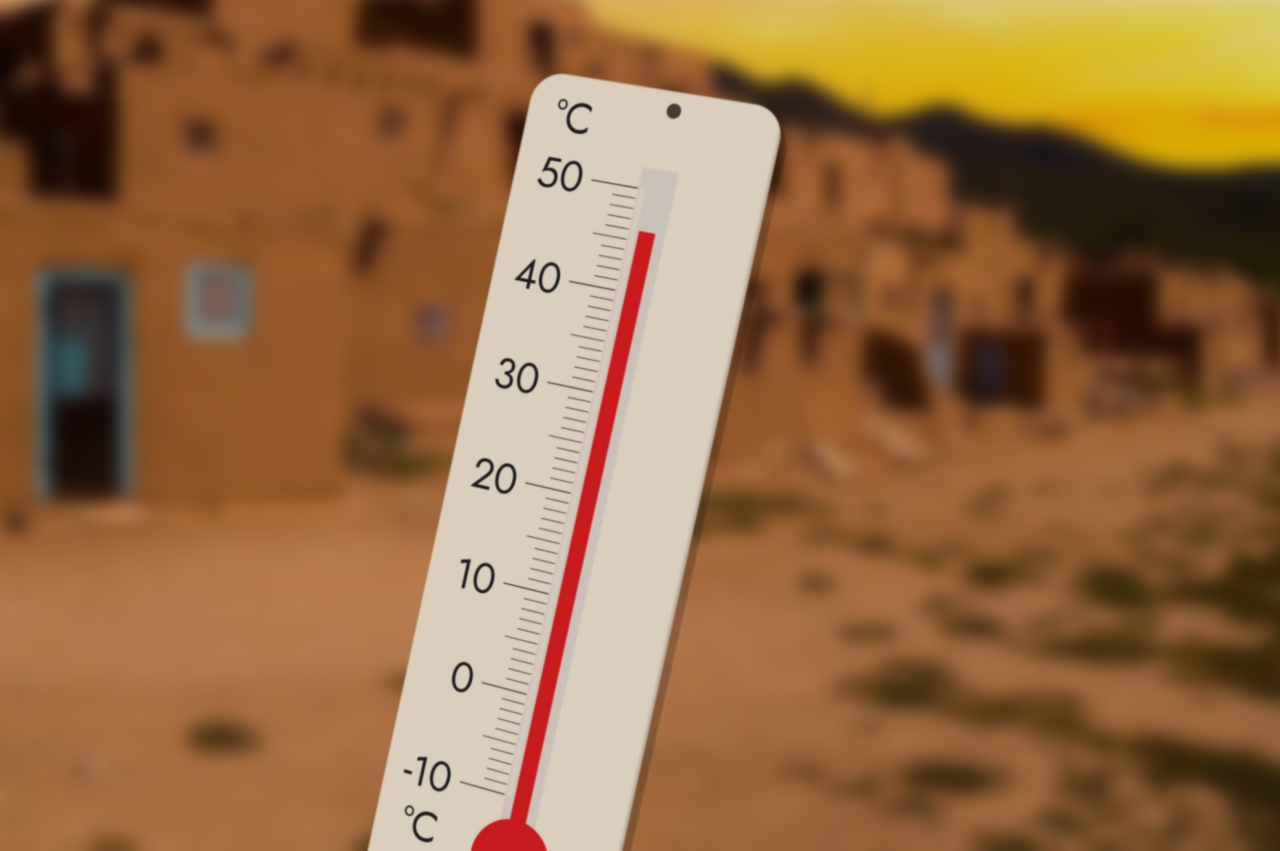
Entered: 46 °C
